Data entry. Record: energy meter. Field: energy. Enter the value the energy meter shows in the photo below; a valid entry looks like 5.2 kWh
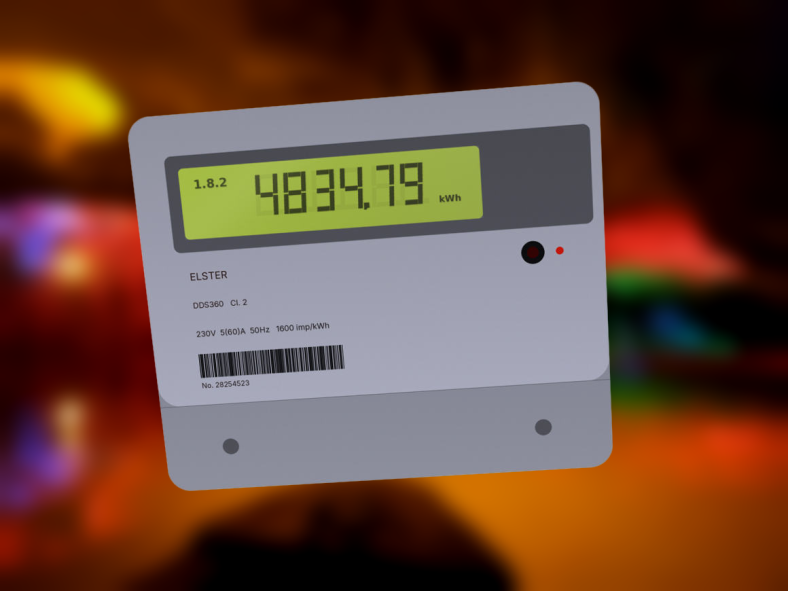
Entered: 4834.79 kWh
